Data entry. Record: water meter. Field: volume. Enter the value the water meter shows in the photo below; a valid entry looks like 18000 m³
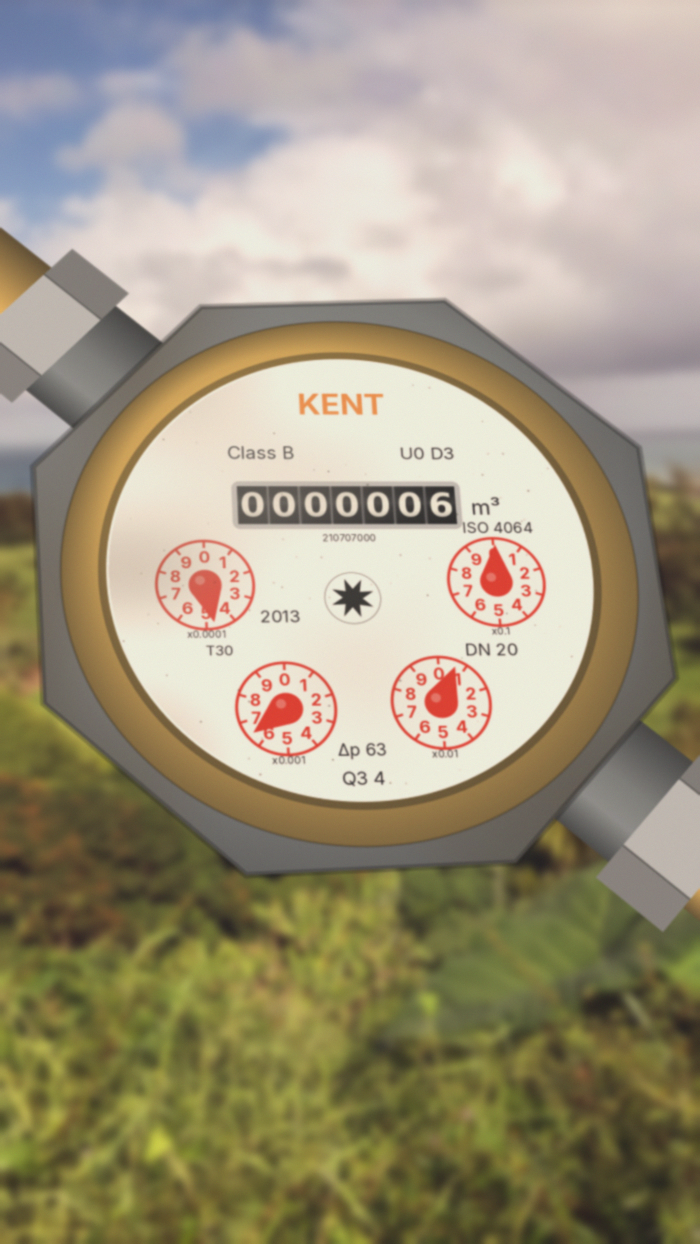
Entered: 6.0064 m³
